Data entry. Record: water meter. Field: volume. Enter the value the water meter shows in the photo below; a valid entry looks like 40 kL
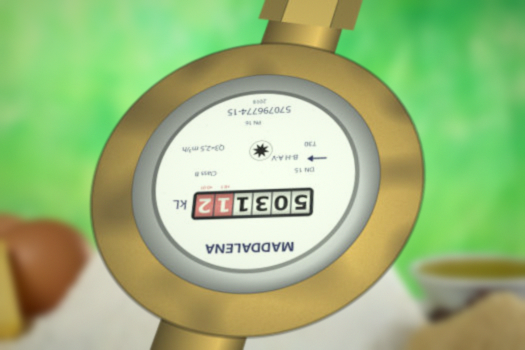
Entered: 5031.12 kL
